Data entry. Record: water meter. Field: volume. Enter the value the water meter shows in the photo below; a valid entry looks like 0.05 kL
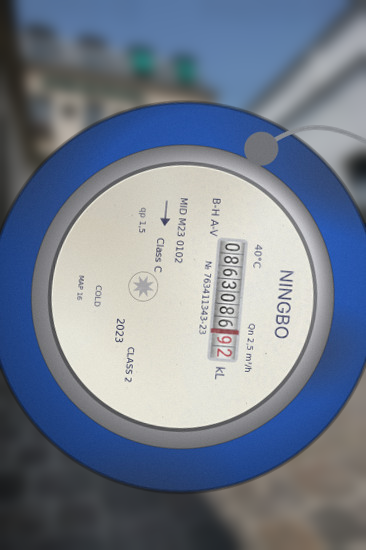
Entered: 863086.92 kL
